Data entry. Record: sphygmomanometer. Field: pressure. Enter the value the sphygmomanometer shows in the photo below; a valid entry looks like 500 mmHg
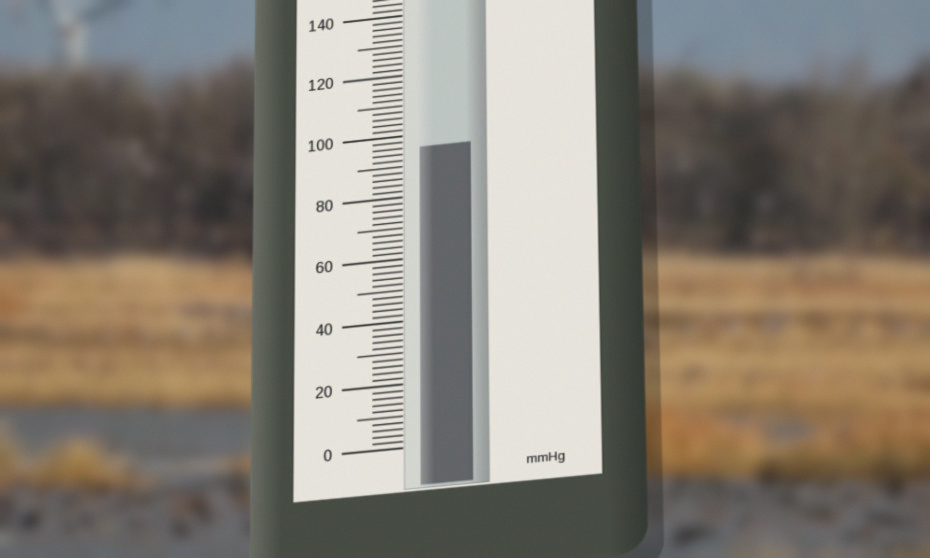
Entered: 96 mmHg
